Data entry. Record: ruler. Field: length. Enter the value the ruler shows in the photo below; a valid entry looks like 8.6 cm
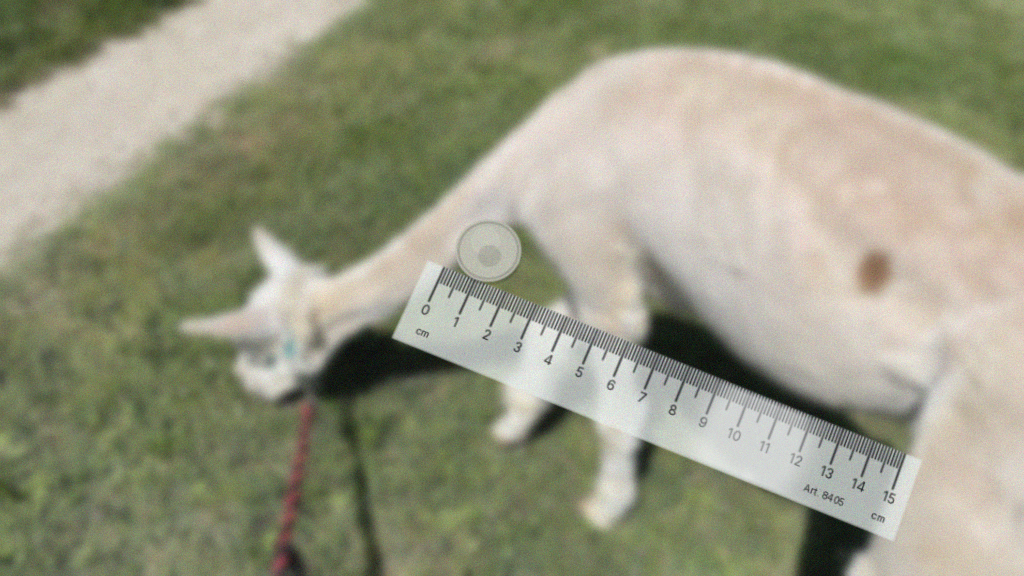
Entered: 2 cm
